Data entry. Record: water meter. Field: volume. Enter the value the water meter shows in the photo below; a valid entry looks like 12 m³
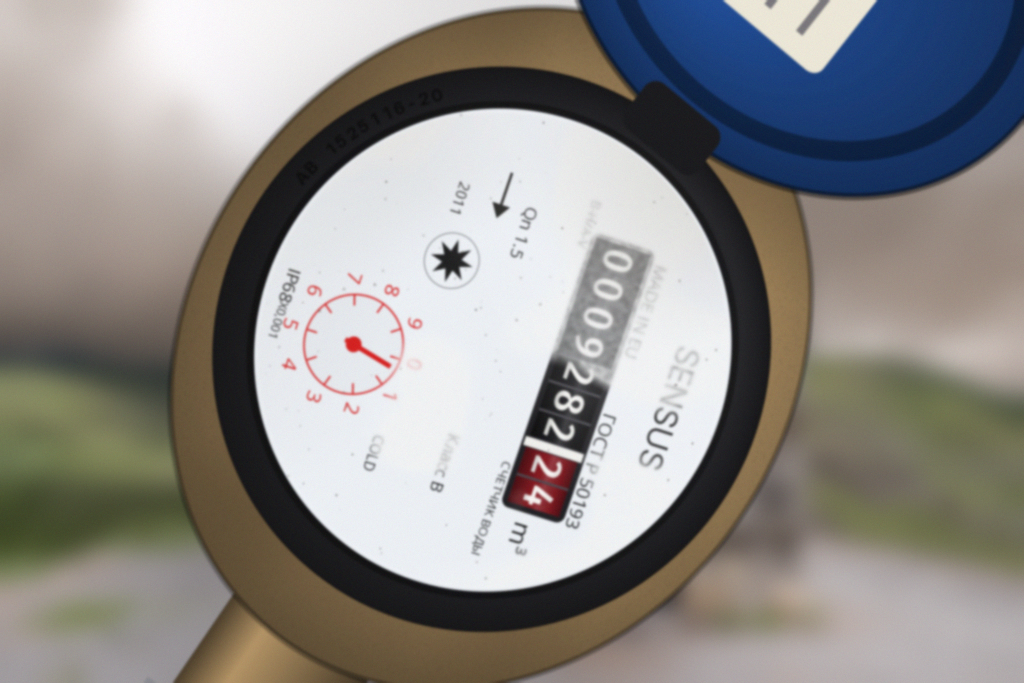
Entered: 9282.240 m³
